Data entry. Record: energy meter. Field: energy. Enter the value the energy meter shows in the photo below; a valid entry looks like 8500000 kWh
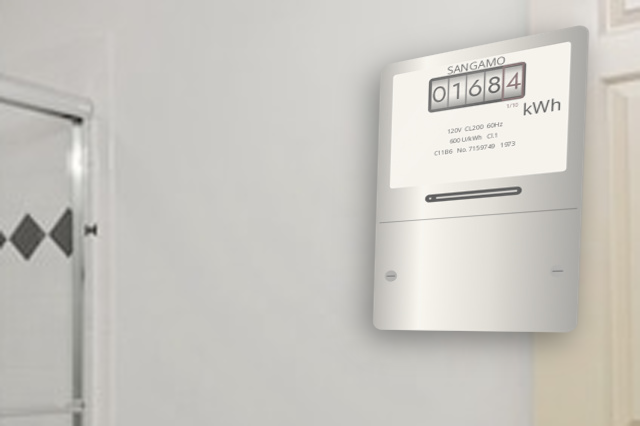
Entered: 168.4 kWh
